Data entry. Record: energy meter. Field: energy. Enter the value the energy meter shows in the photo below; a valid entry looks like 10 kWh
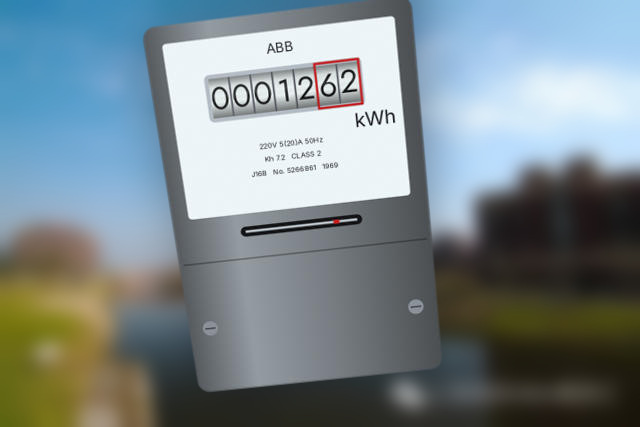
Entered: 12.62 kWh
